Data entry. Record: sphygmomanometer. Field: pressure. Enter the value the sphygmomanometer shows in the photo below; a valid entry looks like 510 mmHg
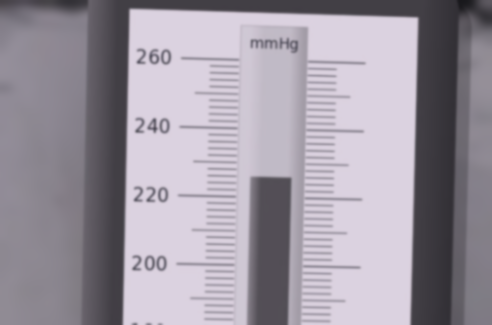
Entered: 226 mmHg
